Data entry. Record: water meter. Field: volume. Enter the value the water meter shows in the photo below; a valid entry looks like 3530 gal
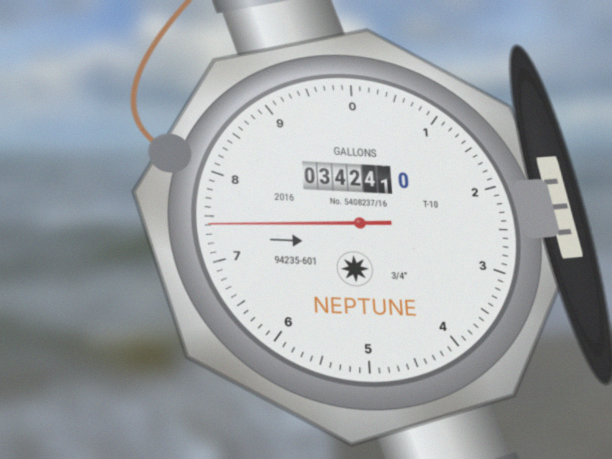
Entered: 342407.4 gal
